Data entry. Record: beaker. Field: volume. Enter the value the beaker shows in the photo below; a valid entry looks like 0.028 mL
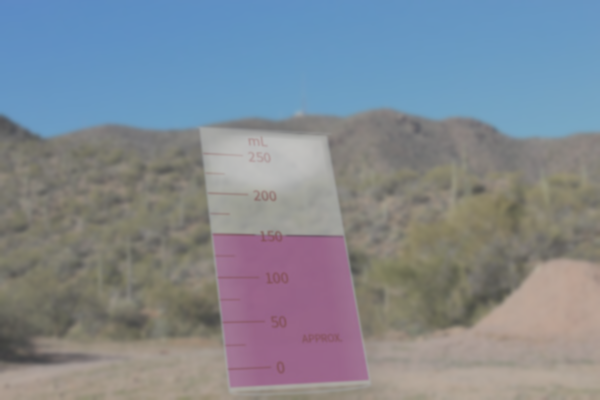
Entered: 150 mL
